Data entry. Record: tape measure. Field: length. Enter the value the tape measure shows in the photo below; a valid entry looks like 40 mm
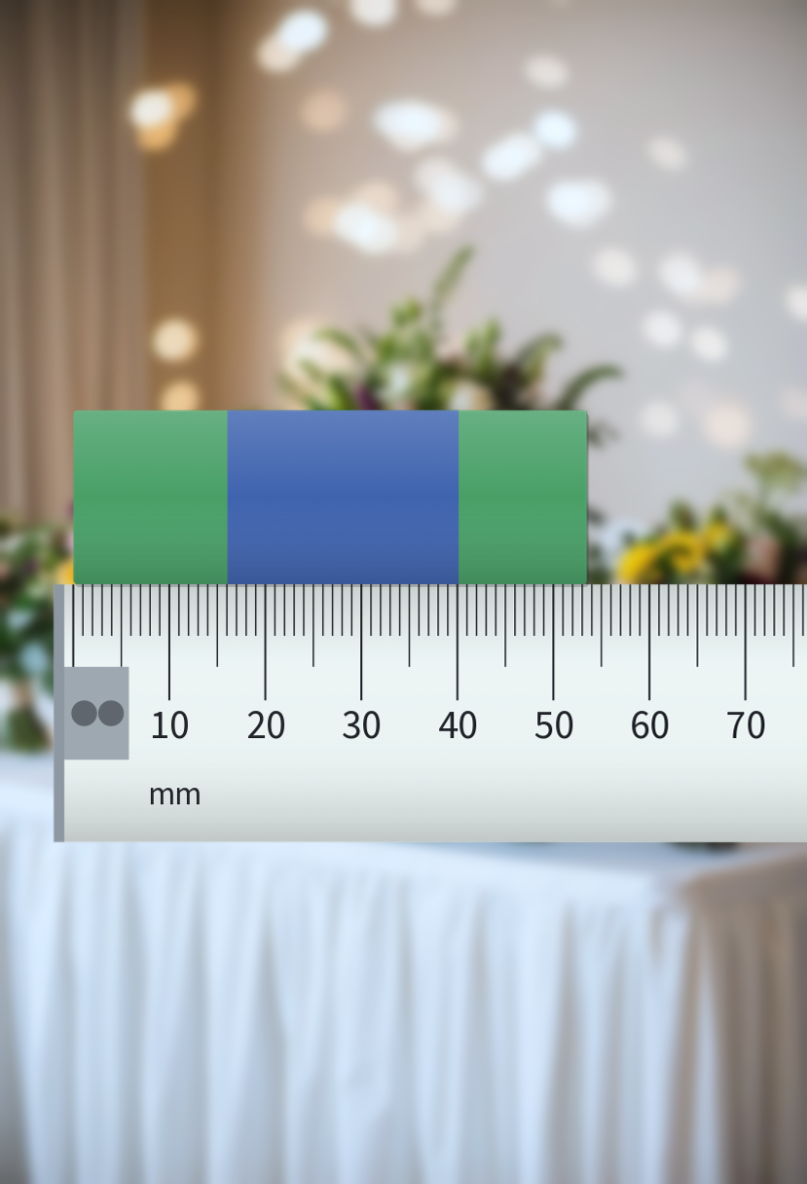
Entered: 53.5 mm
